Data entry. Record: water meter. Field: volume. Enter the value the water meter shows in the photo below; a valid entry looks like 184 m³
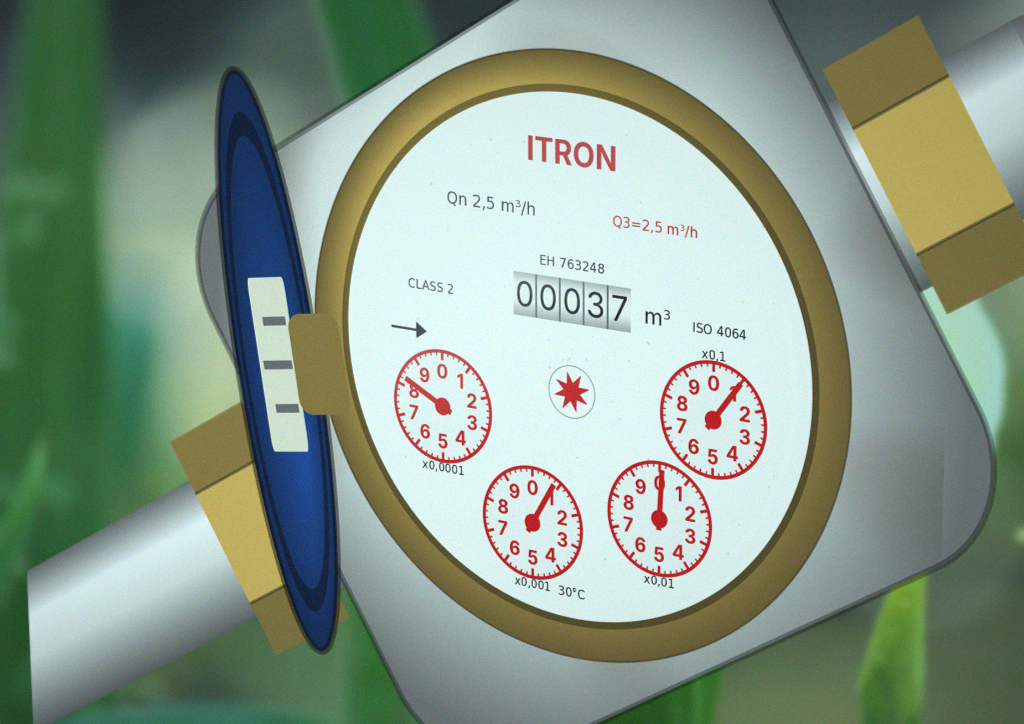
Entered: 37.1008 m³
